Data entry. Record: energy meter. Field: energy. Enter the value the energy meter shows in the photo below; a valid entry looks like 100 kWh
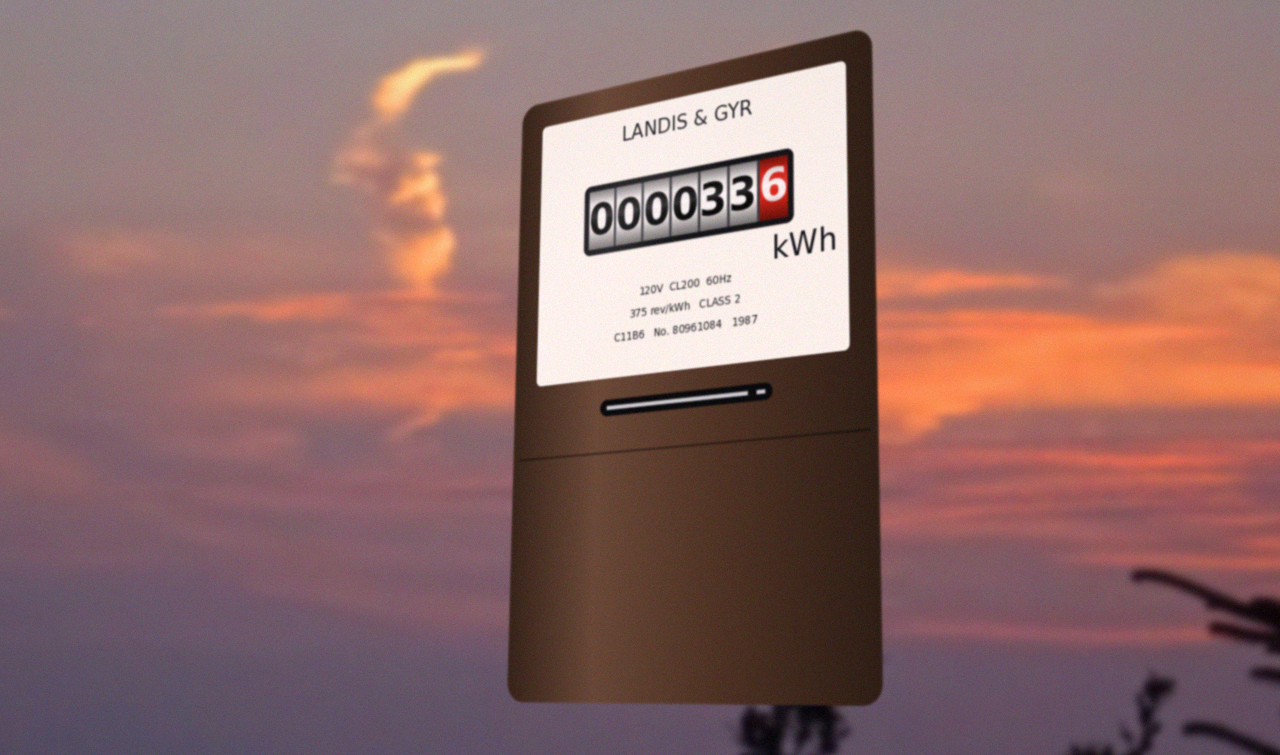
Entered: 33.6 kWh
